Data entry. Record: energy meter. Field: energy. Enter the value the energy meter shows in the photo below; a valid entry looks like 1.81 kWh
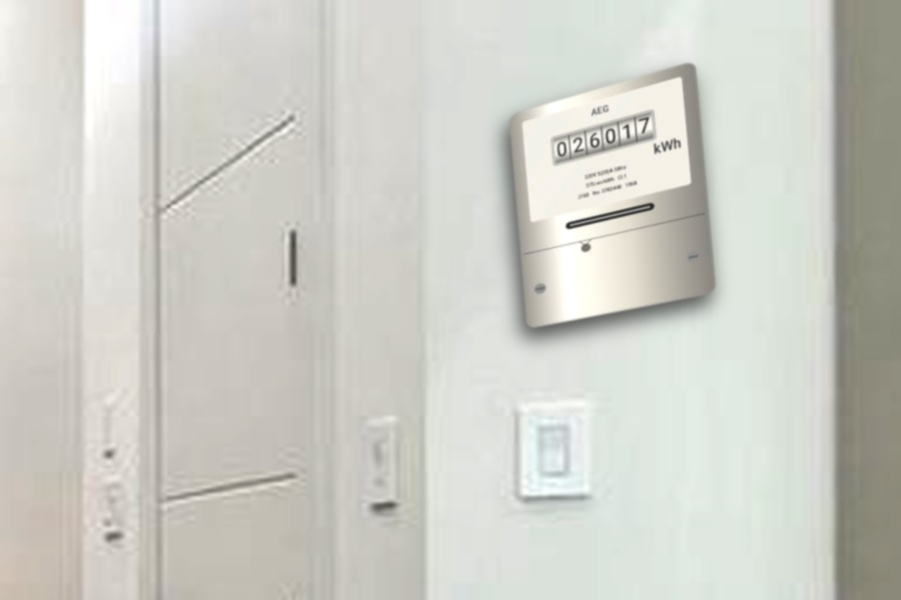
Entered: 26017 kWh
